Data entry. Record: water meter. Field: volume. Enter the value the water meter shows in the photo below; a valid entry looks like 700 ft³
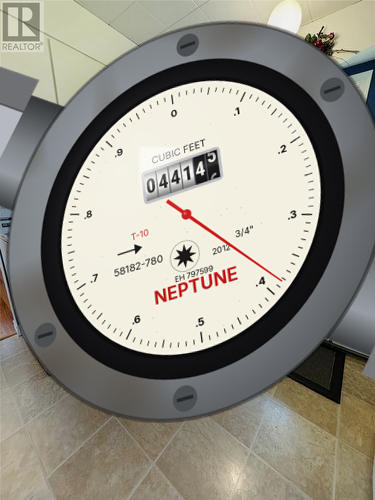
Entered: 44145.38 ft³
